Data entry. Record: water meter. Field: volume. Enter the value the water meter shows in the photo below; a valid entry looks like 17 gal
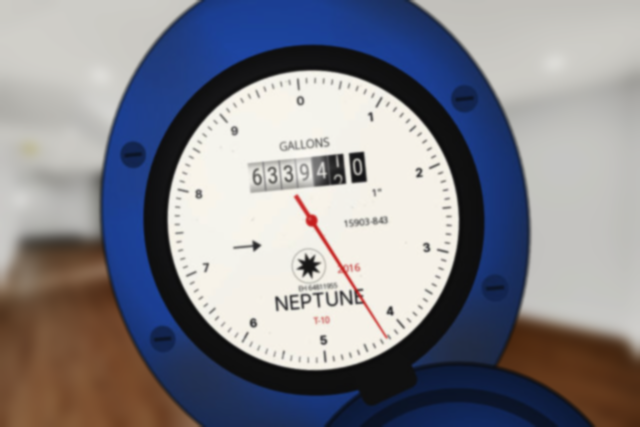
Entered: 6339414.2 gal
